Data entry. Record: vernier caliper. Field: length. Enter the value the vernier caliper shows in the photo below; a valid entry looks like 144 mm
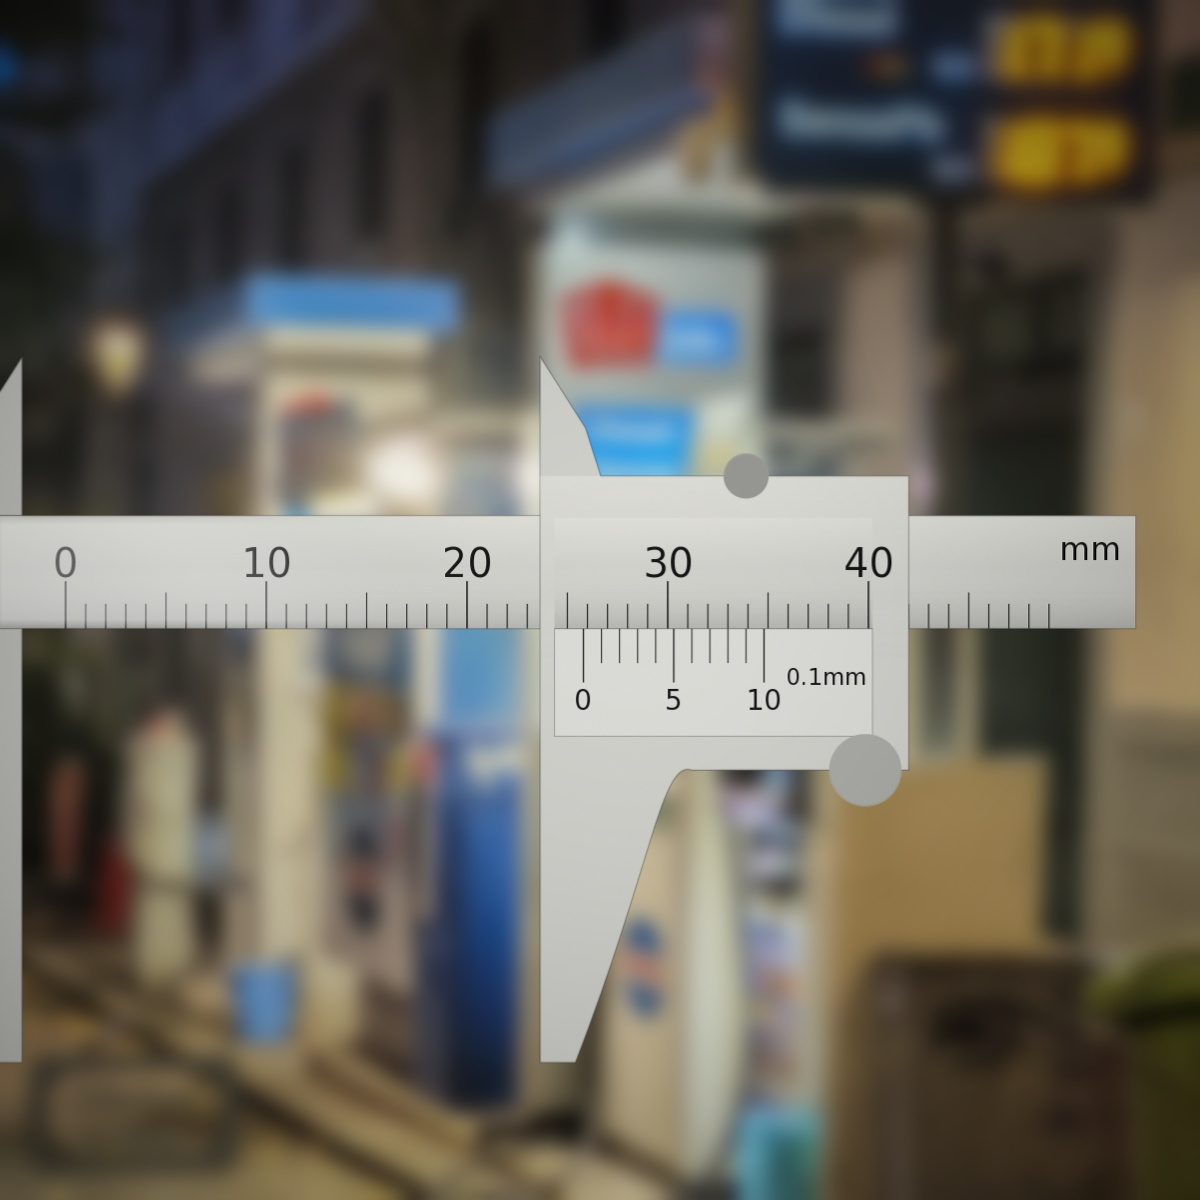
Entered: 25.8 mm
